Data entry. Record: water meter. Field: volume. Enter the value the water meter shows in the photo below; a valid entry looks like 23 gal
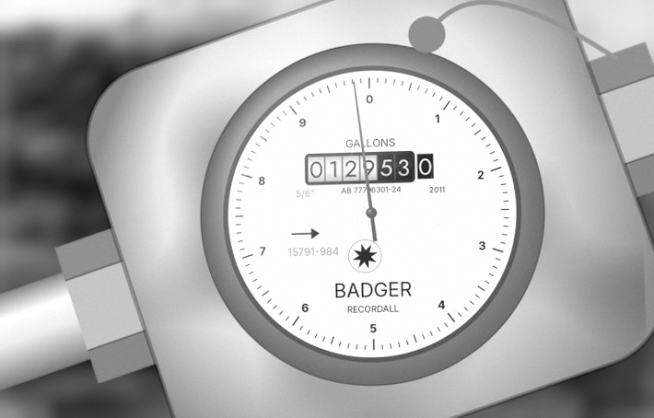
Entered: 129529.8 gal
